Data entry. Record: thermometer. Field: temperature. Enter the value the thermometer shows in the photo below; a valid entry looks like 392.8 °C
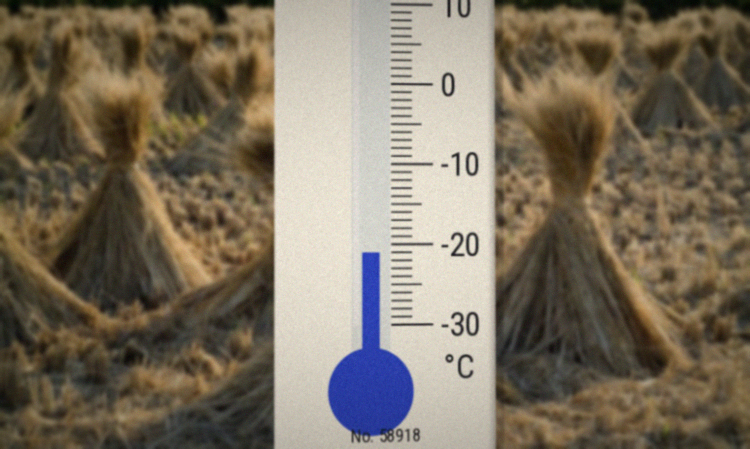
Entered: -21 °C
